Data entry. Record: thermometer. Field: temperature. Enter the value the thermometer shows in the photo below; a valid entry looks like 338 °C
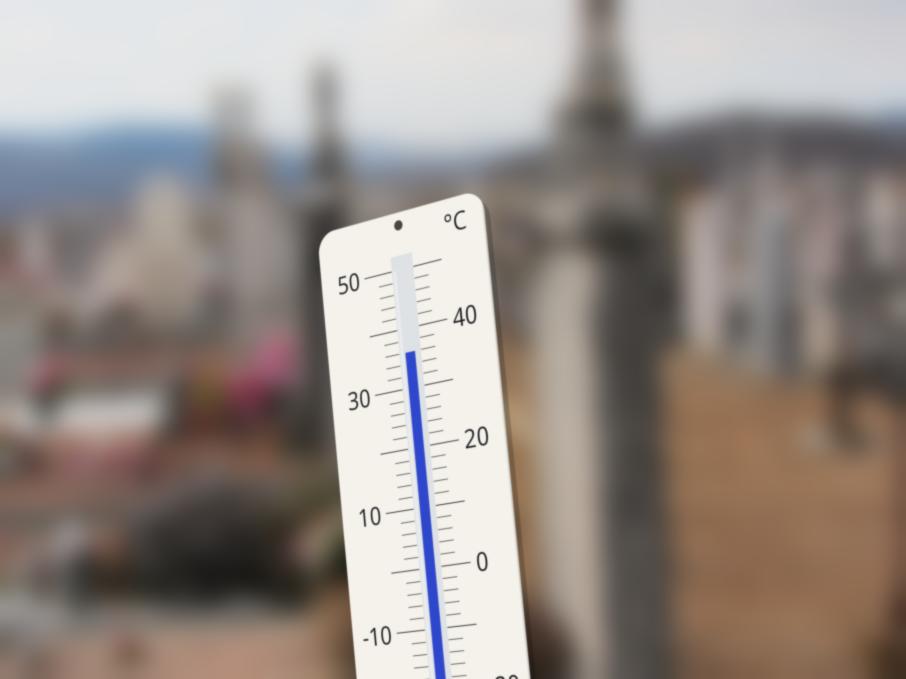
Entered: 36 °C
